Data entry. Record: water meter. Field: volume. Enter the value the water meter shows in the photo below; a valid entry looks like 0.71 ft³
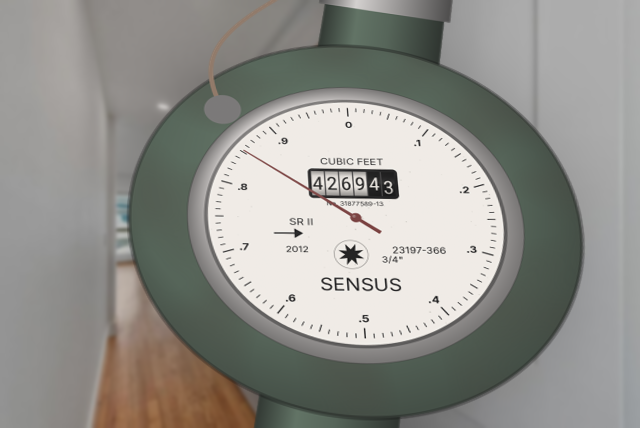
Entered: 426942.85 ft³
